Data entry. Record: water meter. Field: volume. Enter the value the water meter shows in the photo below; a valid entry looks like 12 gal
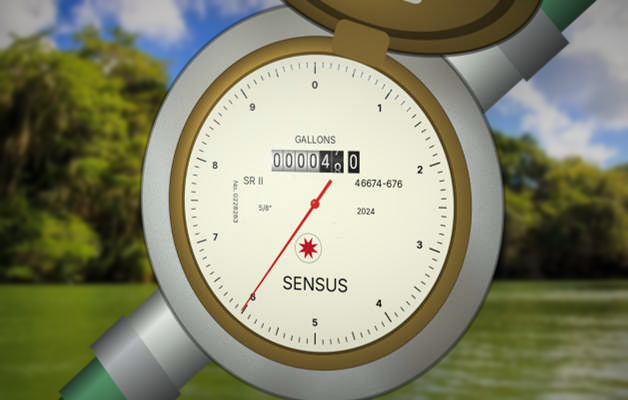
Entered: 476.0 gal
